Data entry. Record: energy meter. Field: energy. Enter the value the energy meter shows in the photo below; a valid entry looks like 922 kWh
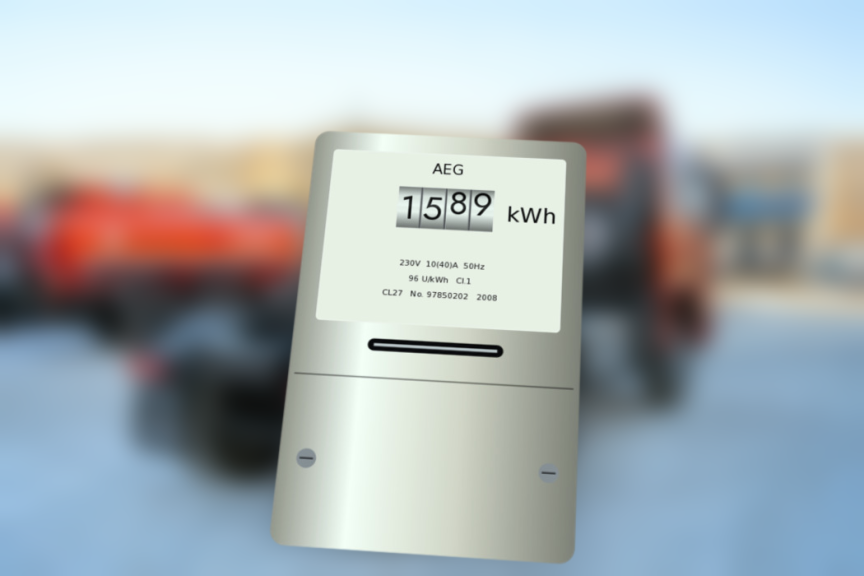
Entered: 1589 kWh
